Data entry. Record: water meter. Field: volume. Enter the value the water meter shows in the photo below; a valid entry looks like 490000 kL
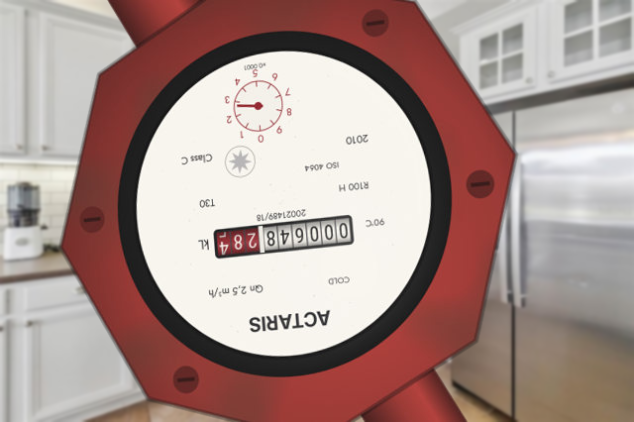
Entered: 648.2842 kL
